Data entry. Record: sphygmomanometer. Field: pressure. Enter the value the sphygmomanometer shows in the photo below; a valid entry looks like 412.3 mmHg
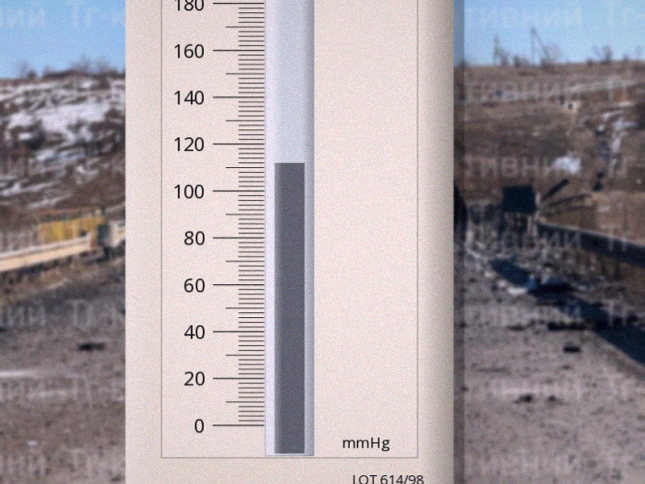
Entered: 112 mmHg
